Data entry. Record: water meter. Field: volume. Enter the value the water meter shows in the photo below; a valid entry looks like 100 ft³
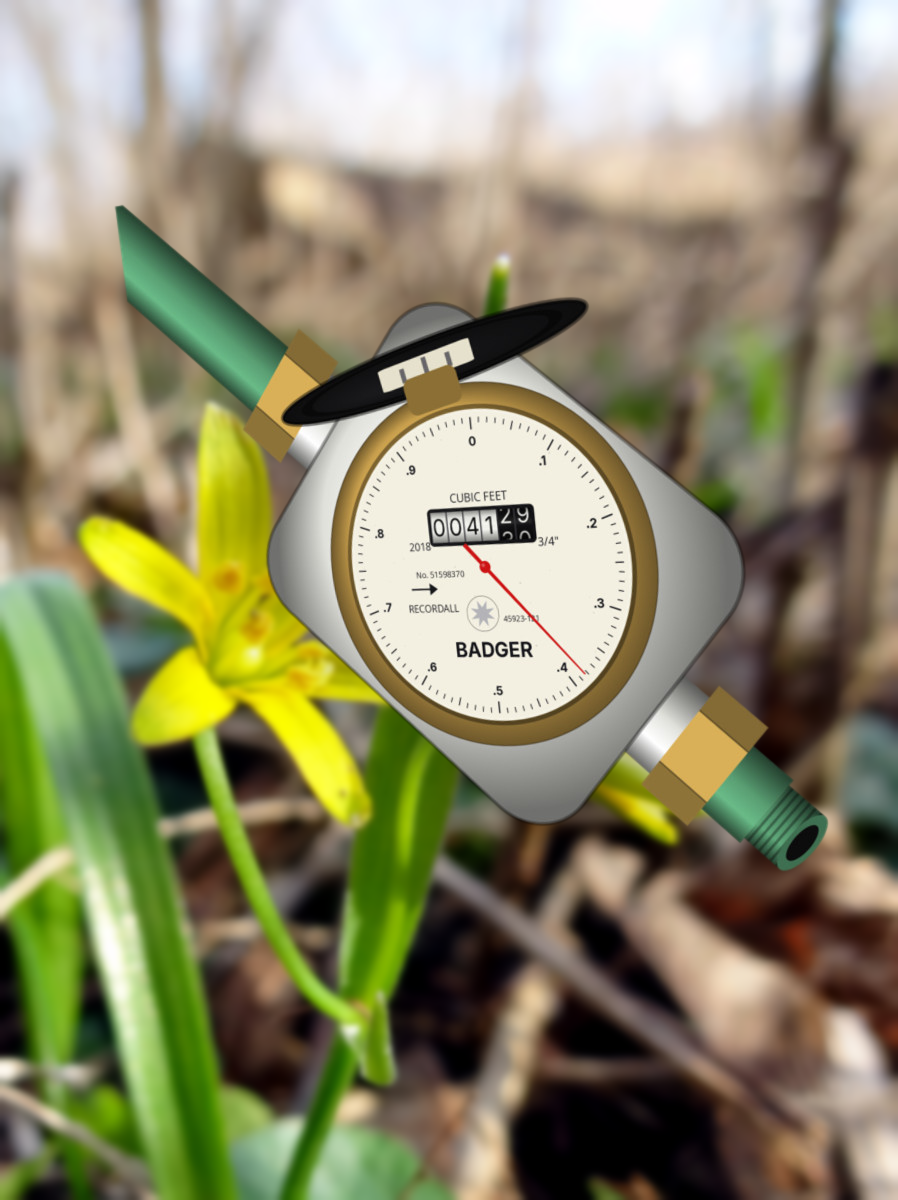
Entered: 4129.38 ft³
